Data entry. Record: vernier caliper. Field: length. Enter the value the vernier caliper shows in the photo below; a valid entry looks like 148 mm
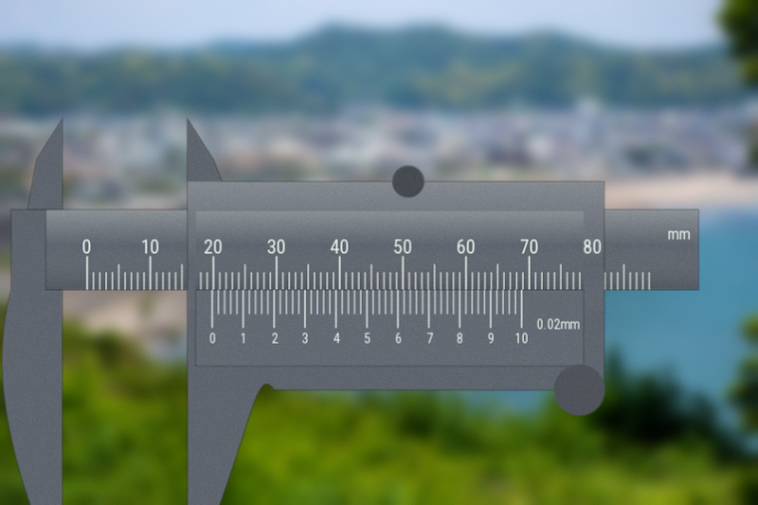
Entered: 19.8 mm
